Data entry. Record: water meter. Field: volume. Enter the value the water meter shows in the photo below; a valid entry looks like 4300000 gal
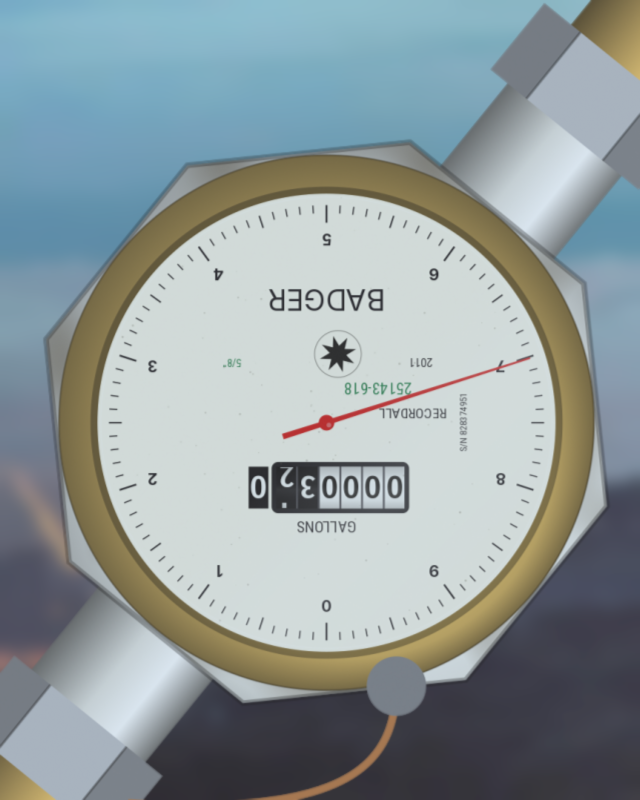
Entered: 317.0 gal
